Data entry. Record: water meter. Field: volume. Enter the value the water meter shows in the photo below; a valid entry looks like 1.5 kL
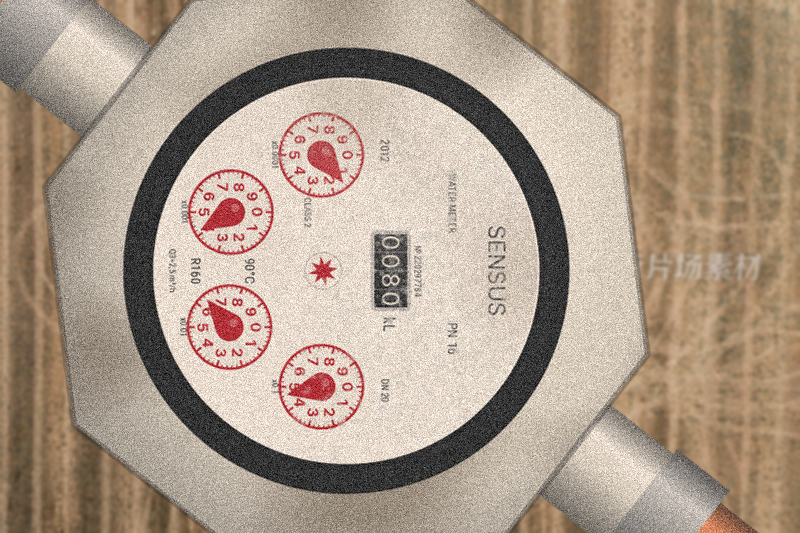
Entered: 80.4641 kL
